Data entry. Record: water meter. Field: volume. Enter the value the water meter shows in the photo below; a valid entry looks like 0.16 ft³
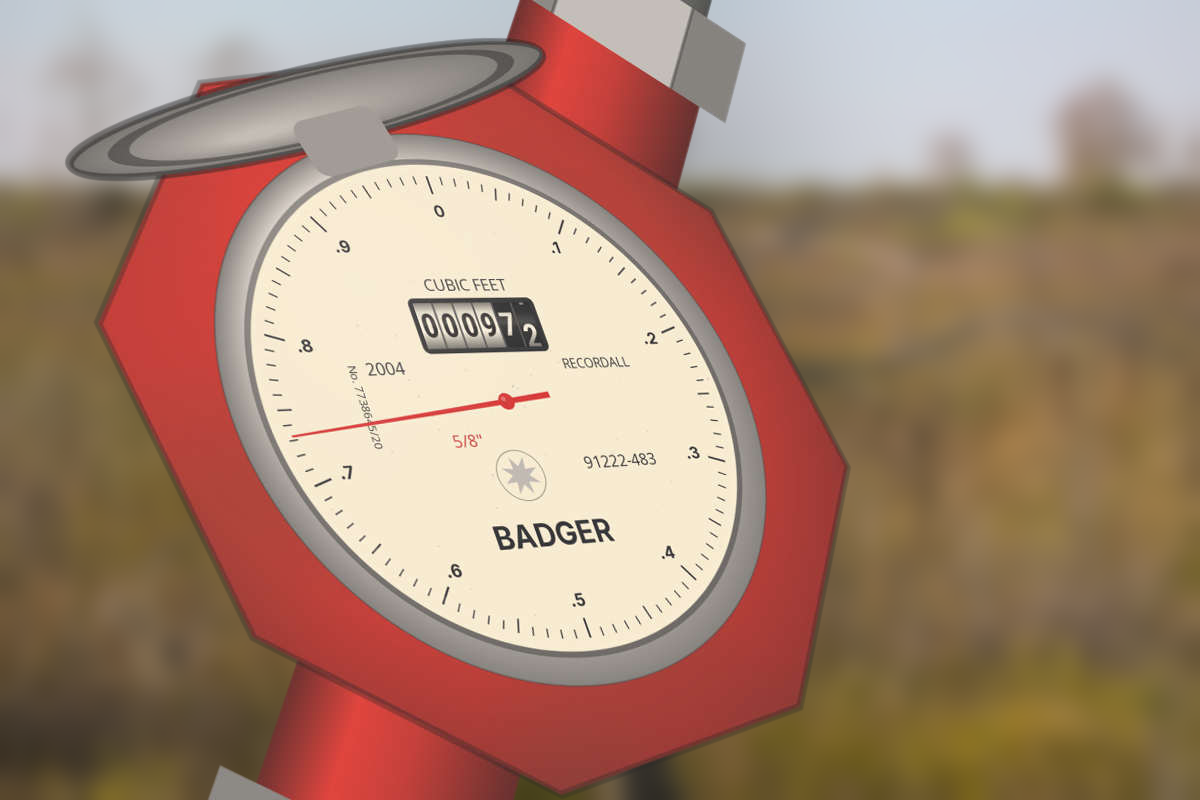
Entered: 971.73 ft³
